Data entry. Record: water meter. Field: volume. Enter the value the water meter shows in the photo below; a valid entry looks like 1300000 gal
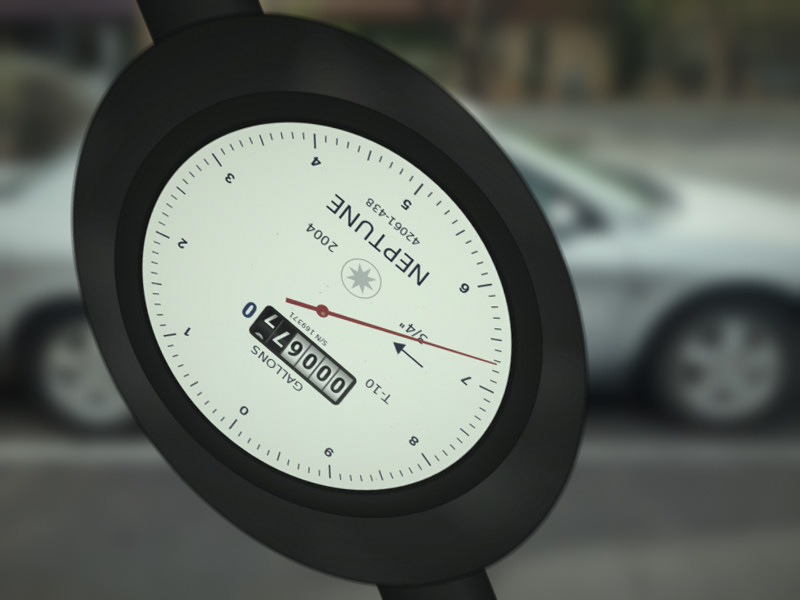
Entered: 6766.7 gal
